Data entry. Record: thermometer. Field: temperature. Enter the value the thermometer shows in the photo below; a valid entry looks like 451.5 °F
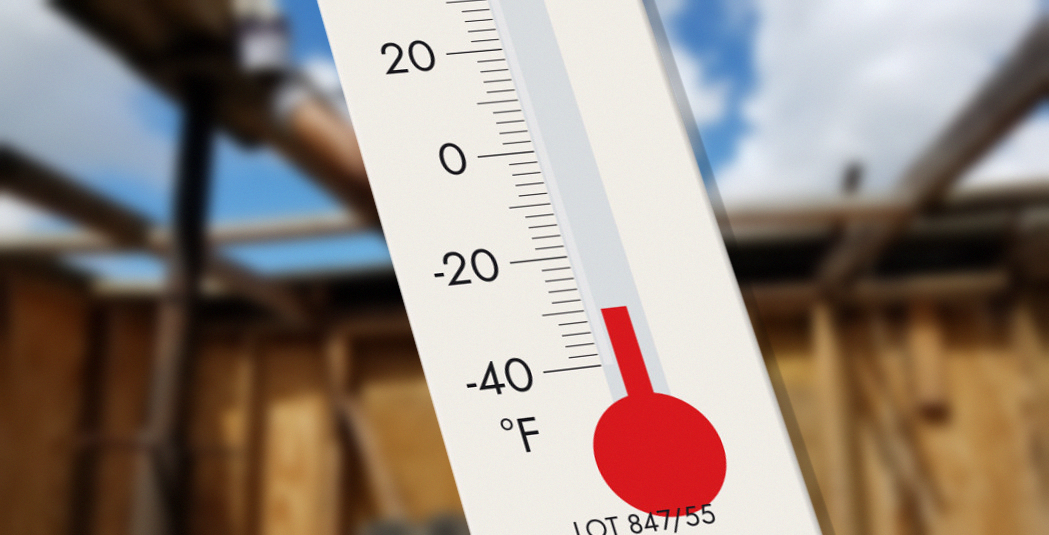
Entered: -30 °F
